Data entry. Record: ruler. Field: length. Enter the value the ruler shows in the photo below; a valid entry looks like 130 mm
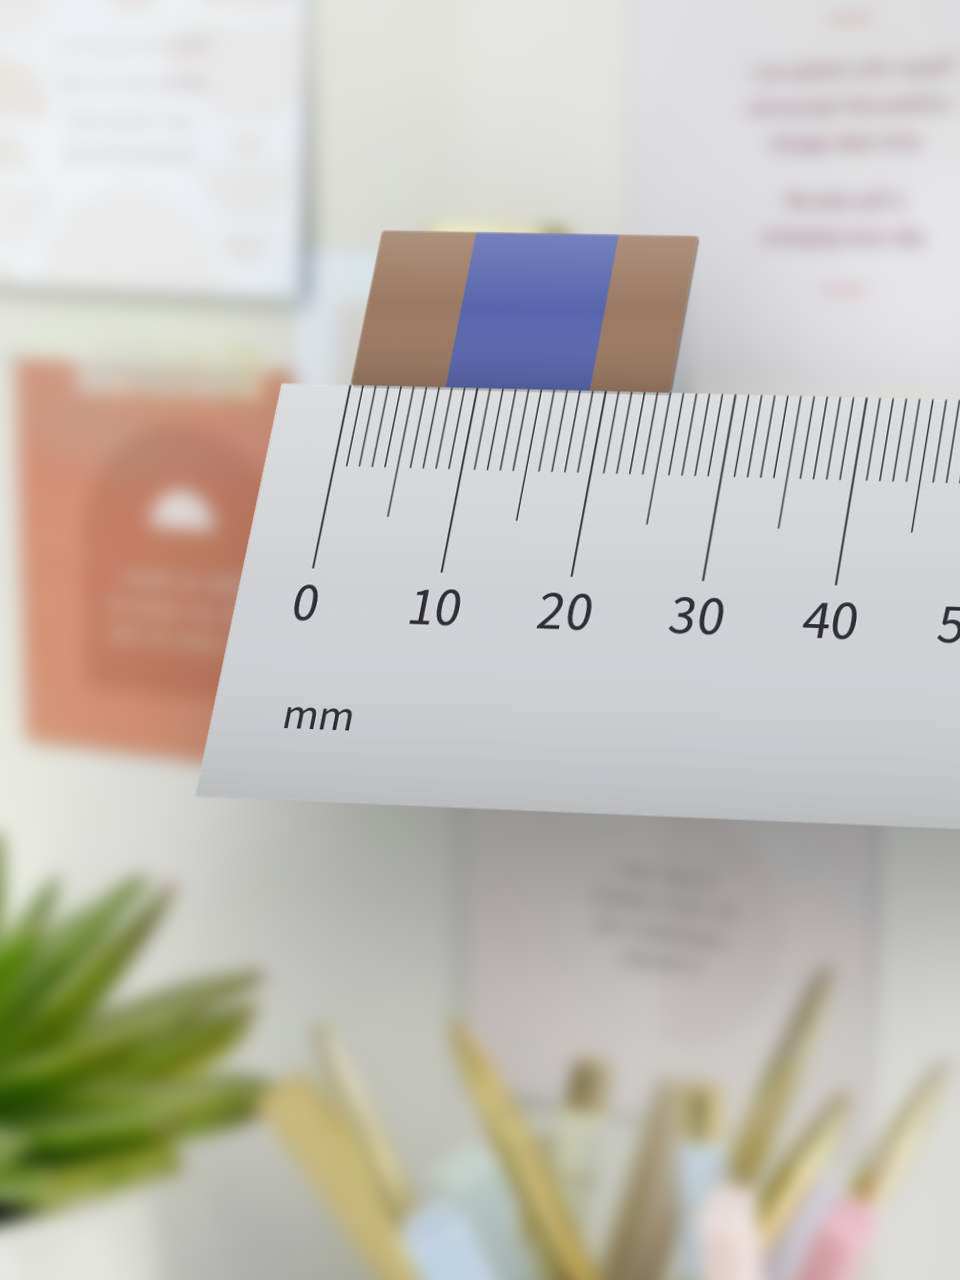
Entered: 25 mm
